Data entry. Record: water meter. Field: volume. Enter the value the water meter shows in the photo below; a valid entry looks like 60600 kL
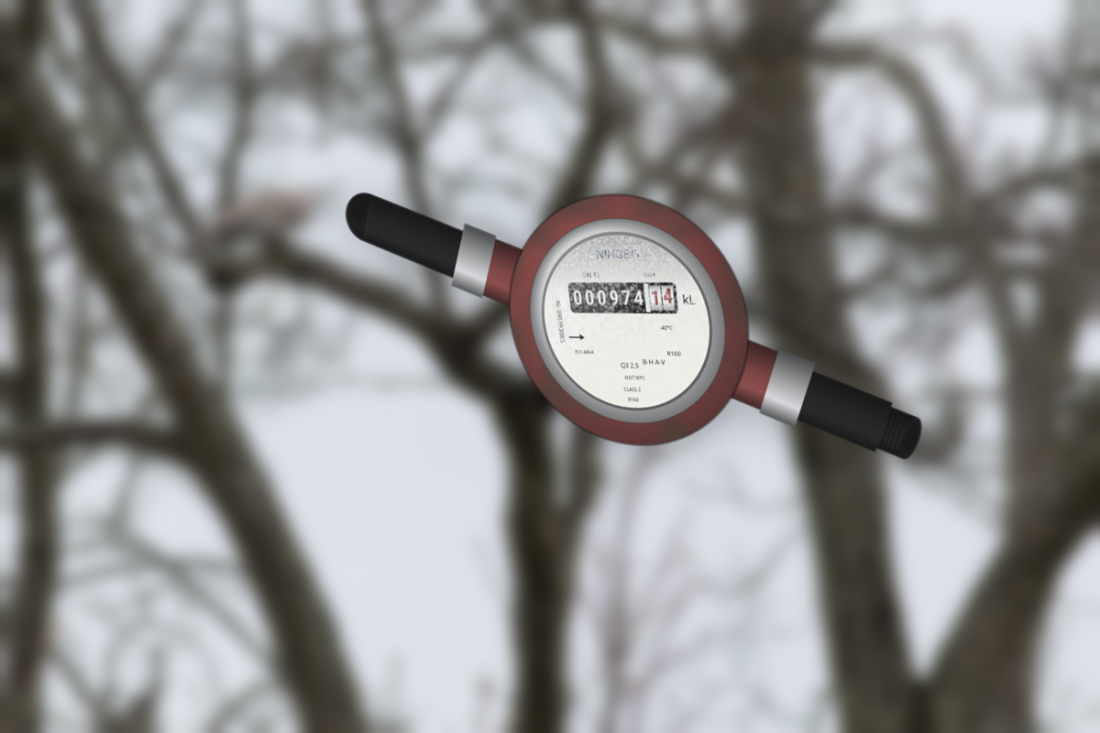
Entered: 974.14 kL
